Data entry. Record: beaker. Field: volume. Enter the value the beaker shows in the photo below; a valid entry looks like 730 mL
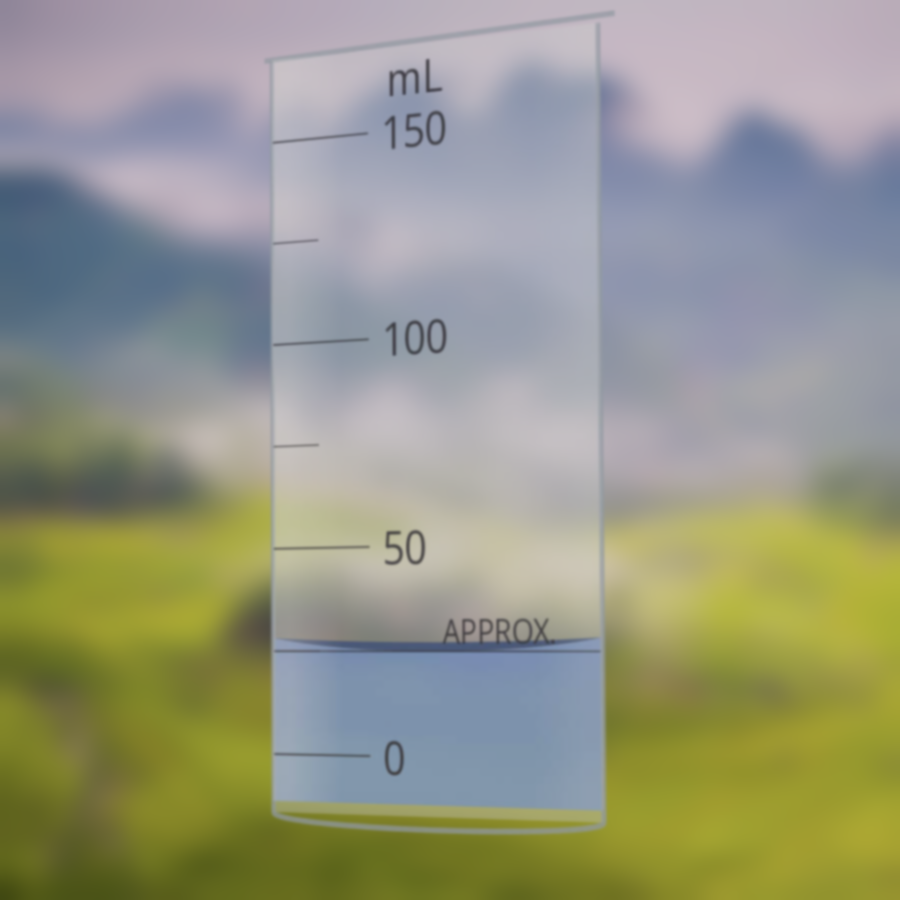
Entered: 25 mL
